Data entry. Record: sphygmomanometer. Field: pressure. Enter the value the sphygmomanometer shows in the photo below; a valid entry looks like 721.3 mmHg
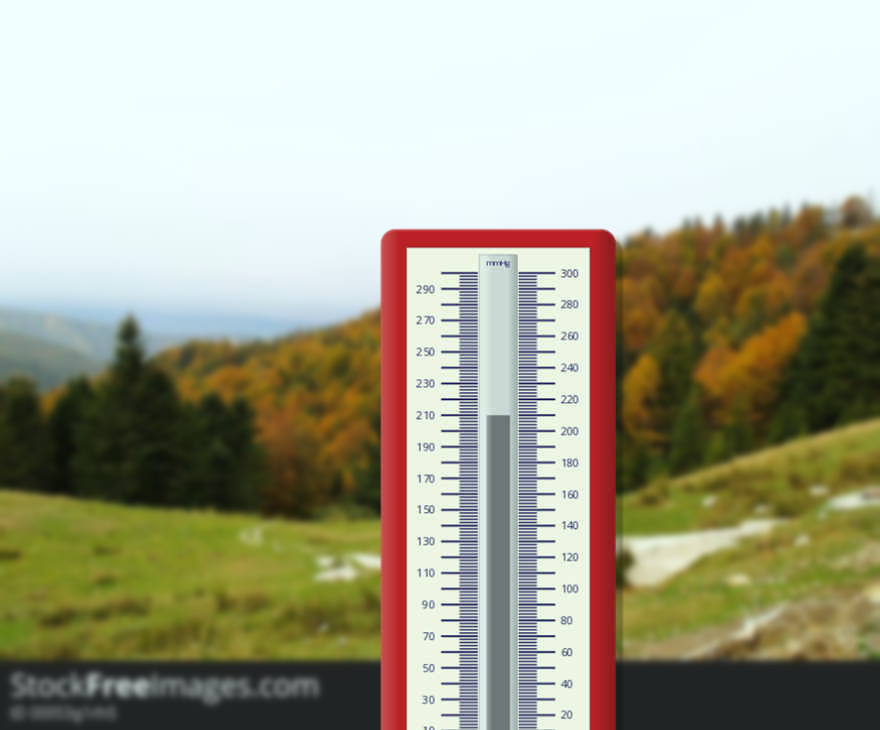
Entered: 210 mmHg
